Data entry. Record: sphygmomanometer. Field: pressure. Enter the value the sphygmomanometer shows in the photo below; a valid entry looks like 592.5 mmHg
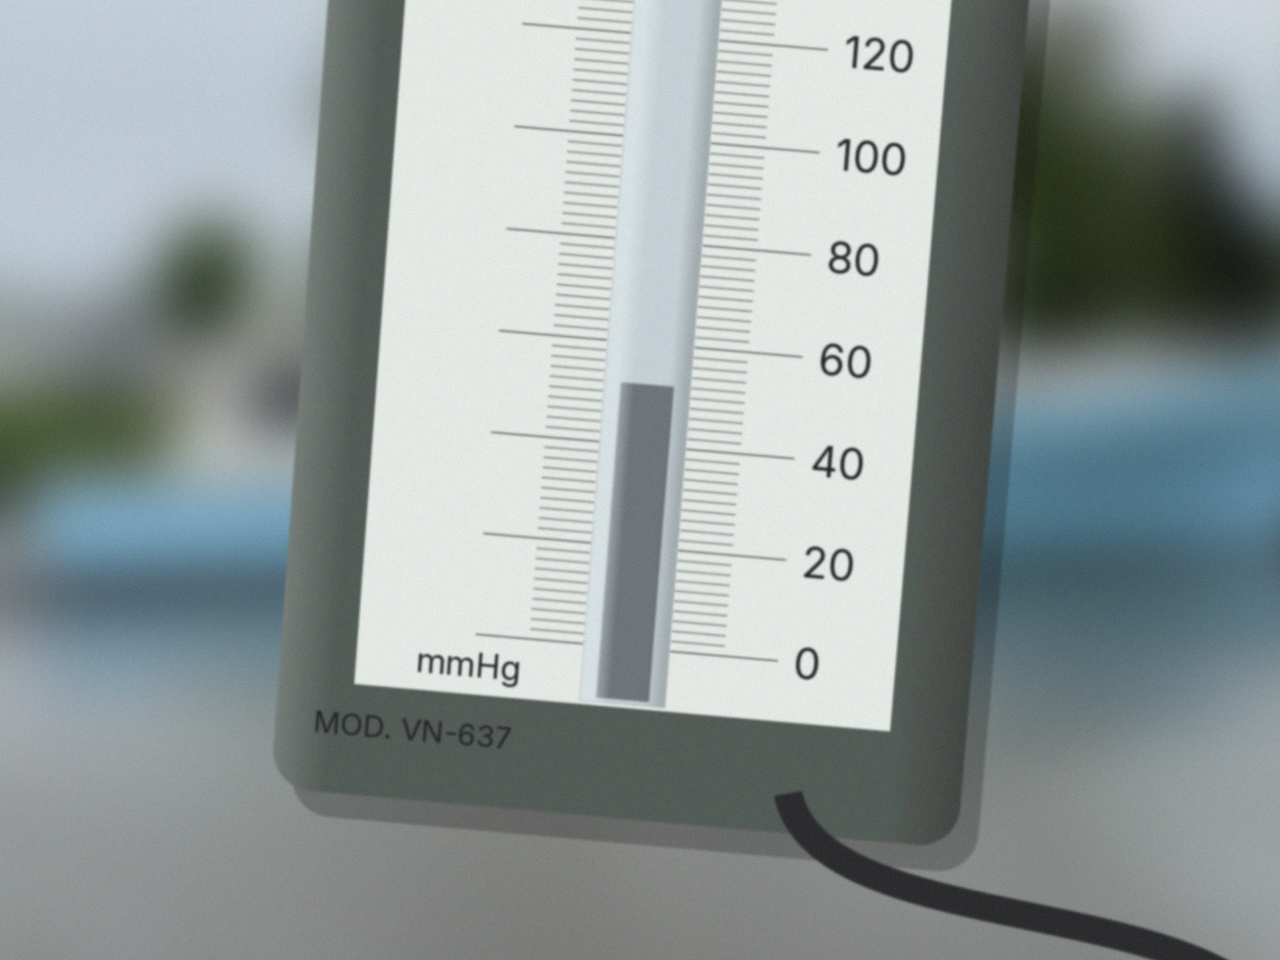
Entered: 52 mmHg
